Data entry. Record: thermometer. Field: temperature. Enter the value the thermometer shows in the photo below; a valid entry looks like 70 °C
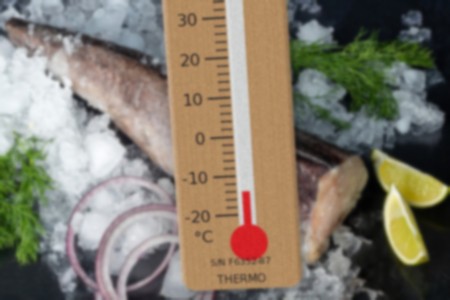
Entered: -14 °C
